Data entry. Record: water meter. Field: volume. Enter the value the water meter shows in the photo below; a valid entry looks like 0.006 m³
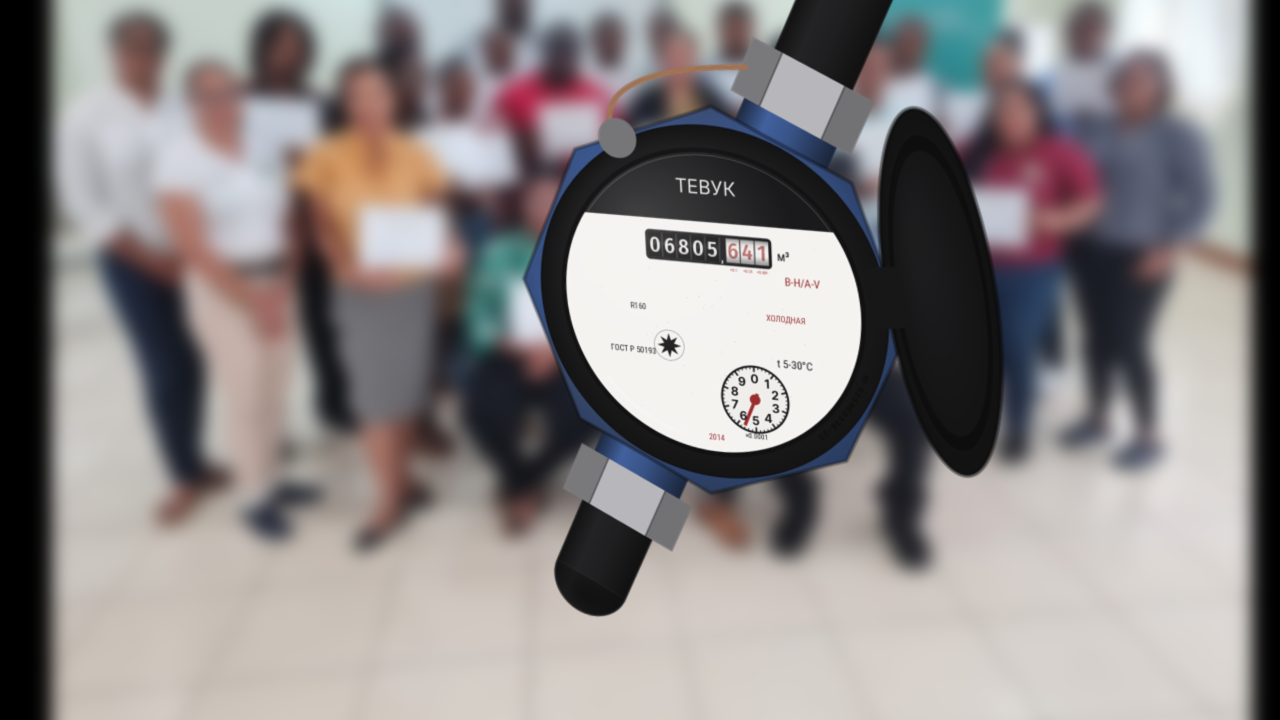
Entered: 6805.6415 m³
